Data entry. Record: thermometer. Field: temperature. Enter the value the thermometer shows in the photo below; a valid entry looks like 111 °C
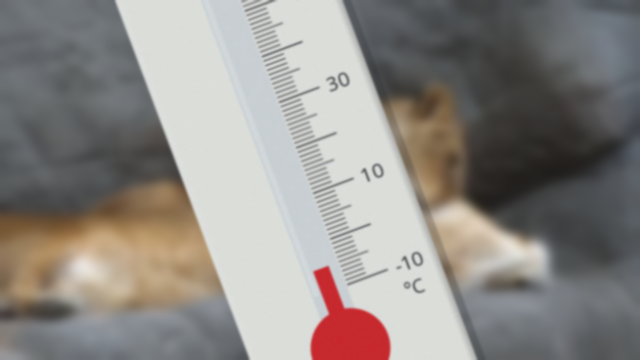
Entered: -5 °C
